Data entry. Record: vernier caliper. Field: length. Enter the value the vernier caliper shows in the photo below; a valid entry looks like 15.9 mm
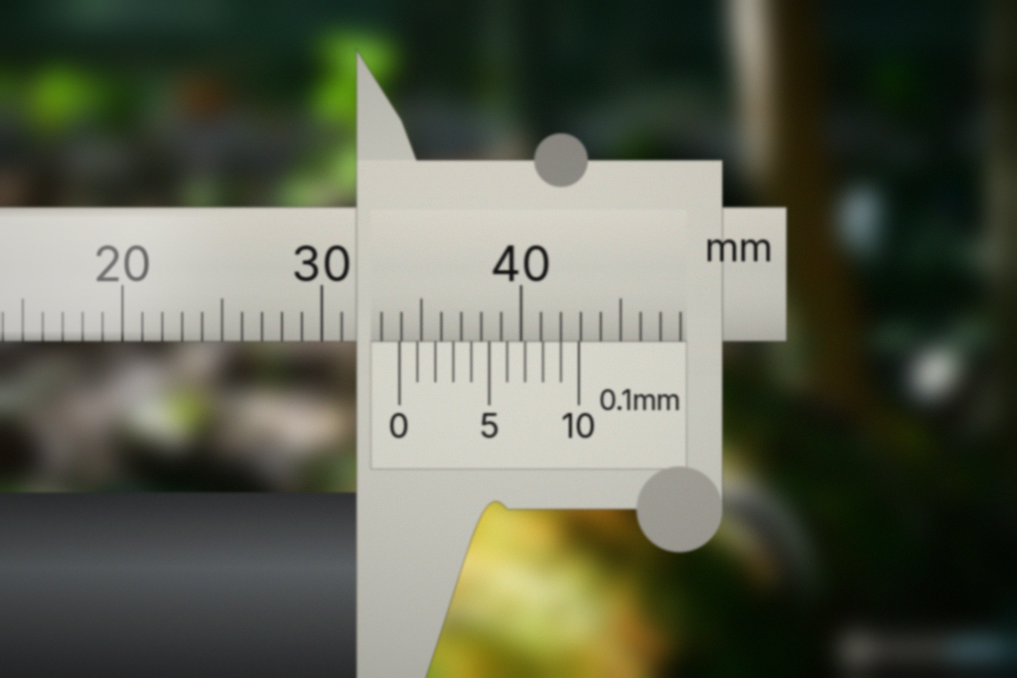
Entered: 33.9 mm
